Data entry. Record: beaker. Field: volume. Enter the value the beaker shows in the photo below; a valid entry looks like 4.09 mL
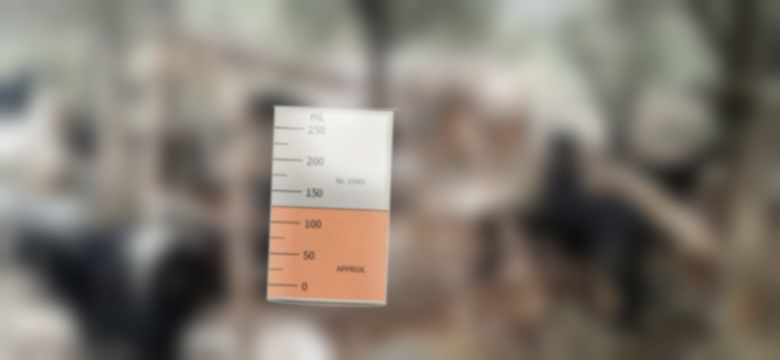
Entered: 125 mL
